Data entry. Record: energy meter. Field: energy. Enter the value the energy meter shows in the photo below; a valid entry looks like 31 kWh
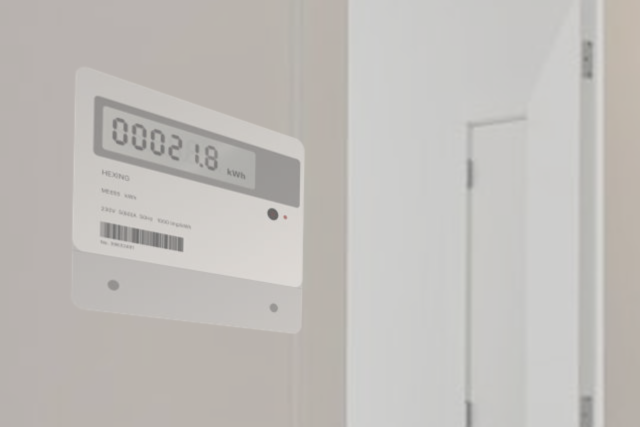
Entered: 21.8 kWh
